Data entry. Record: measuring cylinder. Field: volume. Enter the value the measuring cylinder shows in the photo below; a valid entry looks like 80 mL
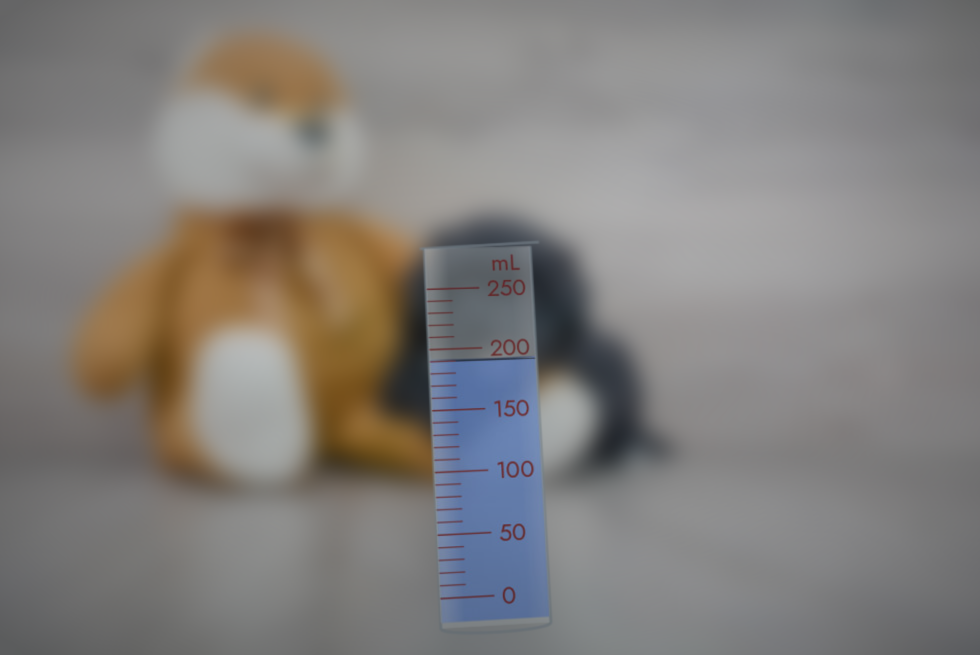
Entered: 190 mL
